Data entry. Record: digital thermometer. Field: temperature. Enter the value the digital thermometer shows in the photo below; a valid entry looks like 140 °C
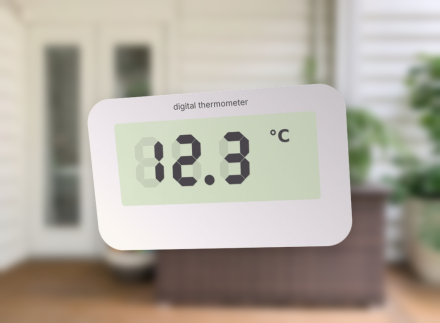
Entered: 12.3 °C
